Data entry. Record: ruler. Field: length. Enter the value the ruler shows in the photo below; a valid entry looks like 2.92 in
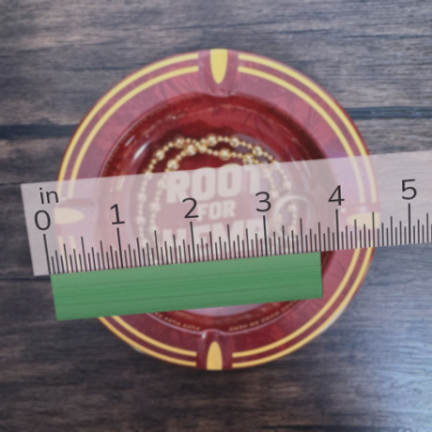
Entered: 3.75 in
